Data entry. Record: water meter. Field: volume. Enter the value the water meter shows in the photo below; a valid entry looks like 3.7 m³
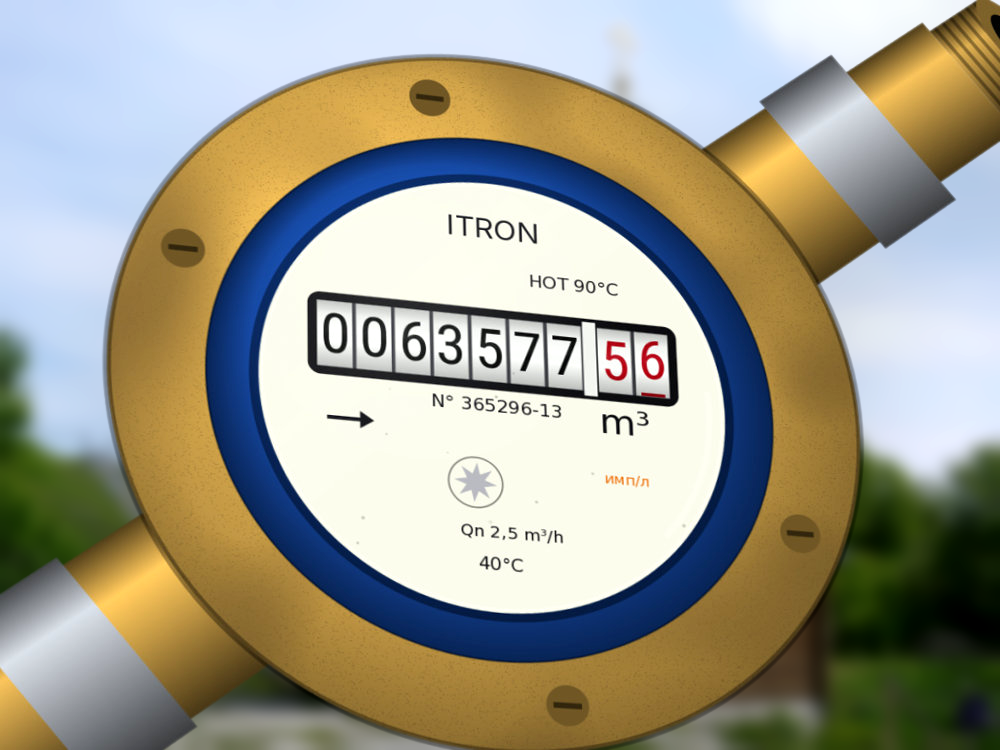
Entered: 63577.56 m³
